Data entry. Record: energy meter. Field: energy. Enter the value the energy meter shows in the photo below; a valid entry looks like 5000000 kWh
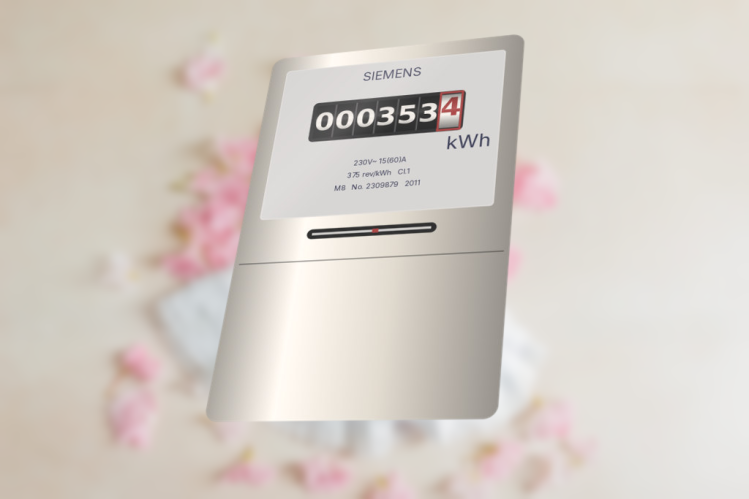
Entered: 353.4 kWh
